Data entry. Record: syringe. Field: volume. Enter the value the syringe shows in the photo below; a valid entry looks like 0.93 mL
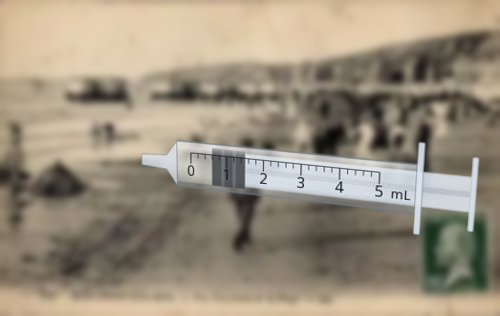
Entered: 0.6 mL
